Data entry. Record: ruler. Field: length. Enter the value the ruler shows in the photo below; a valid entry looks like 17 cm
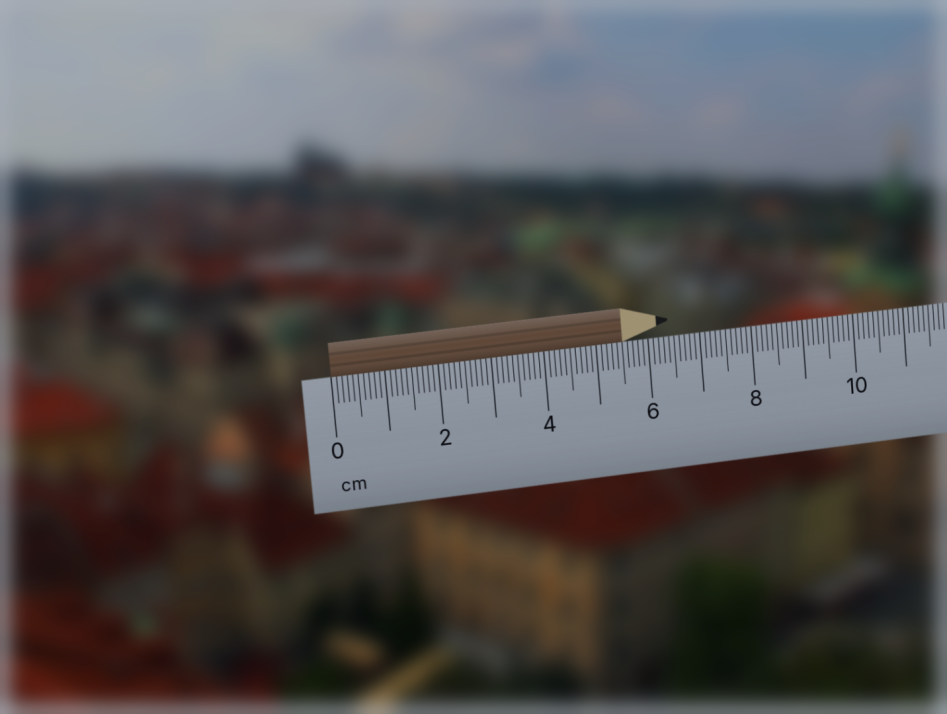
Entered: 6.4 cm
